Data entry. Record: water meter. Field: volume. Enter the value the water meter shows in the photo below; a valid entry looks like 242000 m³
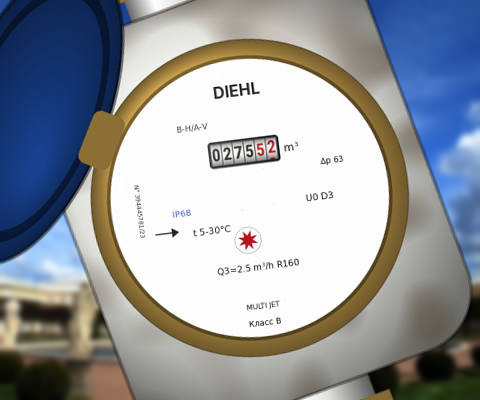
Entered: 275.52 m³
